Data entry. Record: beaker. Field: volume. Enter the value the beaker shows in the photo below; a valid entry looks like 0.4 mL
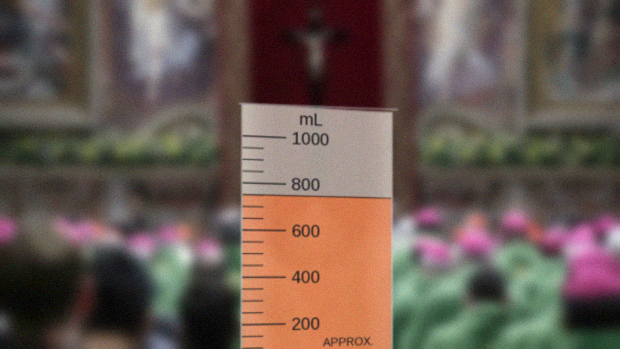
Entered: 750 mL
